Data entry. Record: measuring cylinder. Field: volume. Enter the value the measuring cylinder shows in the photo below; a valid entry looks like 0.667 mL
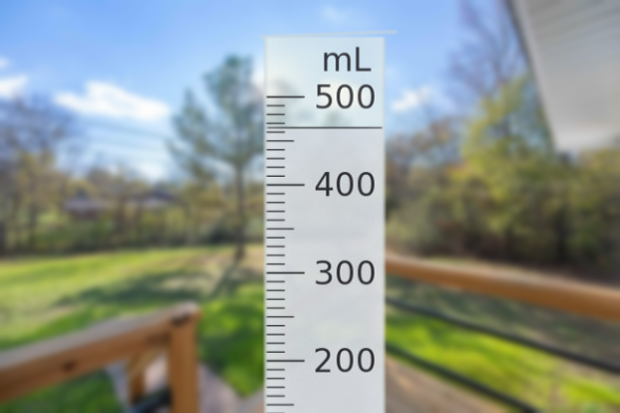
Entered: 465 mL
